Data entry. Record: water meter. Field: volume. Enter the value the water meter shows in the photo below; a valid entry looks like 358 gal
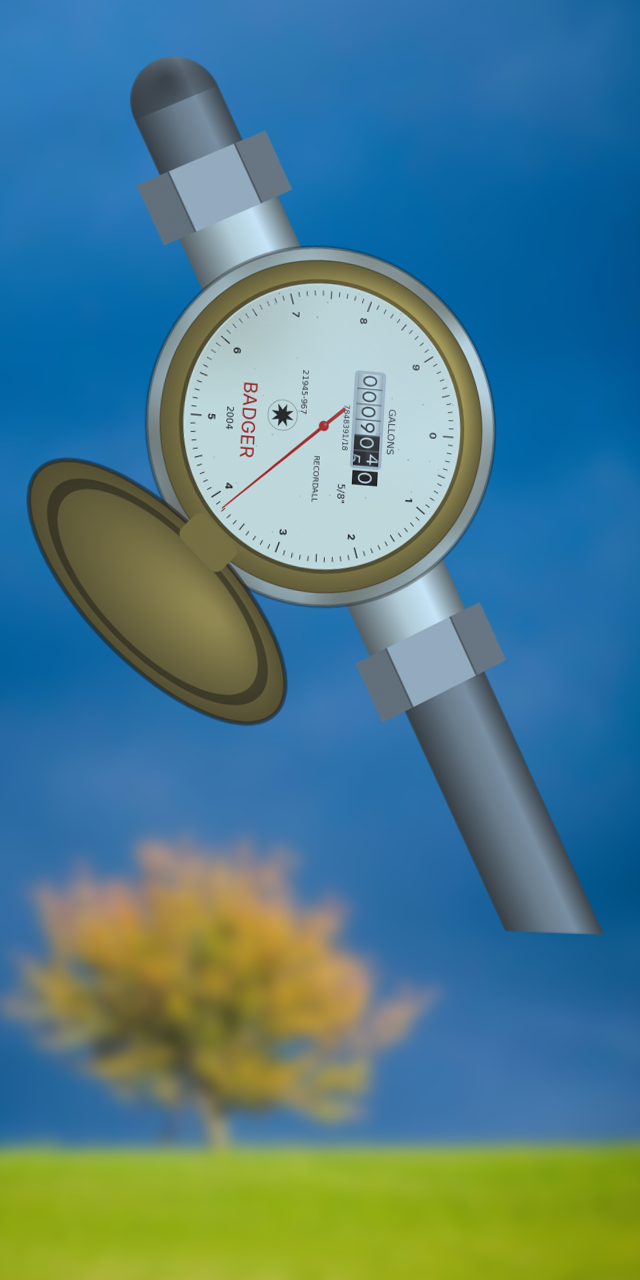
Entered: 9043.8 gal
